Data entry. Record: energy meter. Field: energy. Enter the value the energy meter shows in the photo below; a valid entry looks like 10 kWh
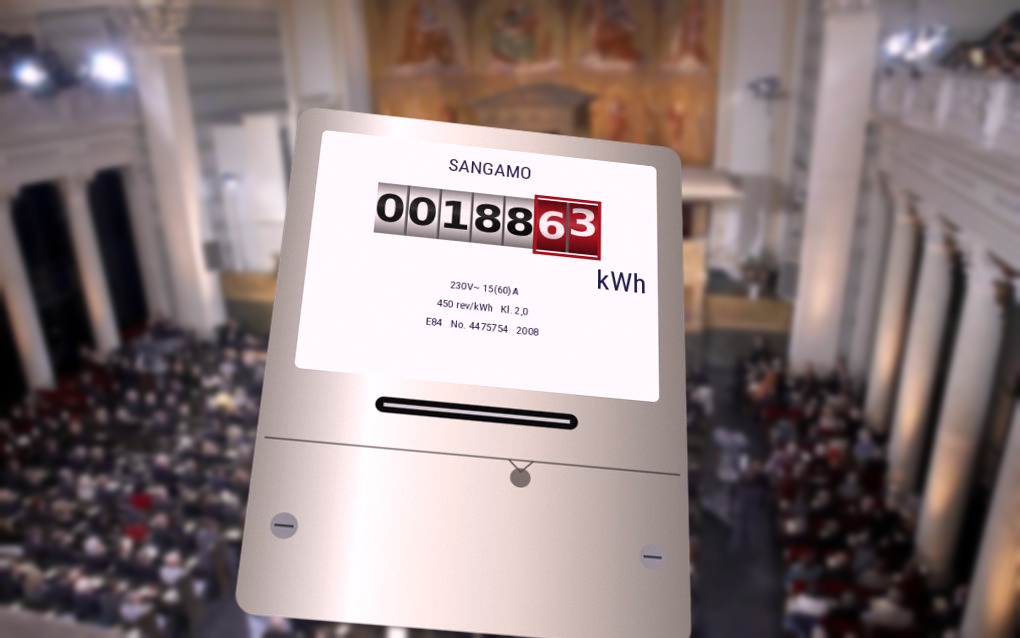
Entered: 188.63 kWh
